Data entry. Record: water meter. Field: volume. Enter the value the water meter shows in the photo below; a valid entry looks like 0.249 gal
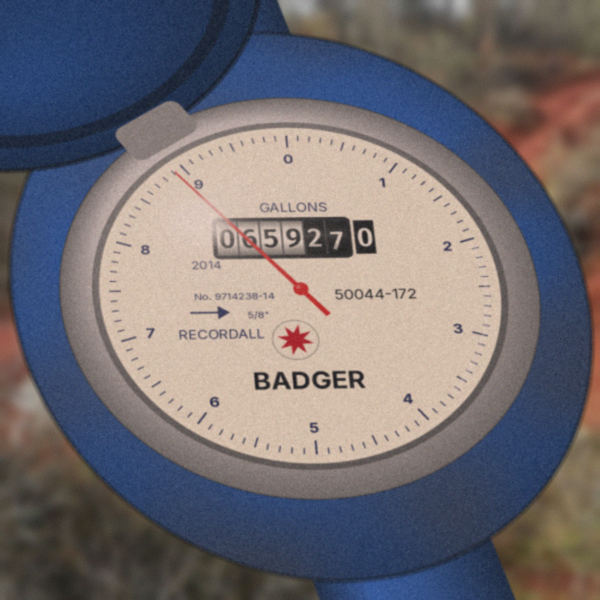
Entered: 659268.9 gal
